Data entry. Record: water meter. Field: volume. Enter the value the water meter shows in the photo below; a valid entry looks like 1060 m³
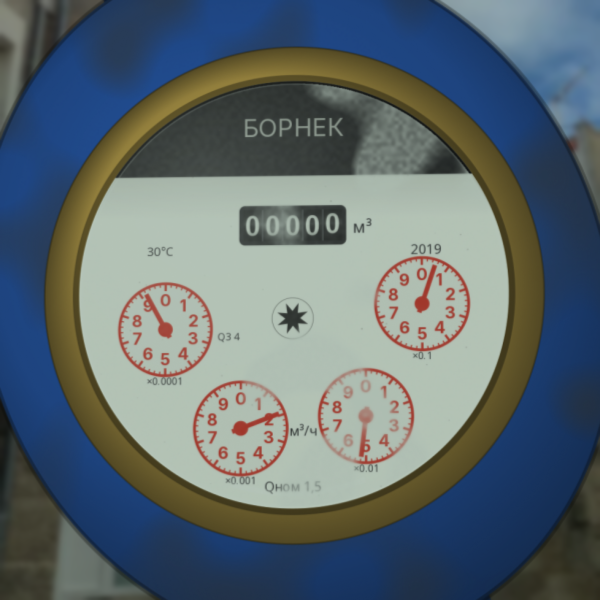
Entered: 0.0519 m³
